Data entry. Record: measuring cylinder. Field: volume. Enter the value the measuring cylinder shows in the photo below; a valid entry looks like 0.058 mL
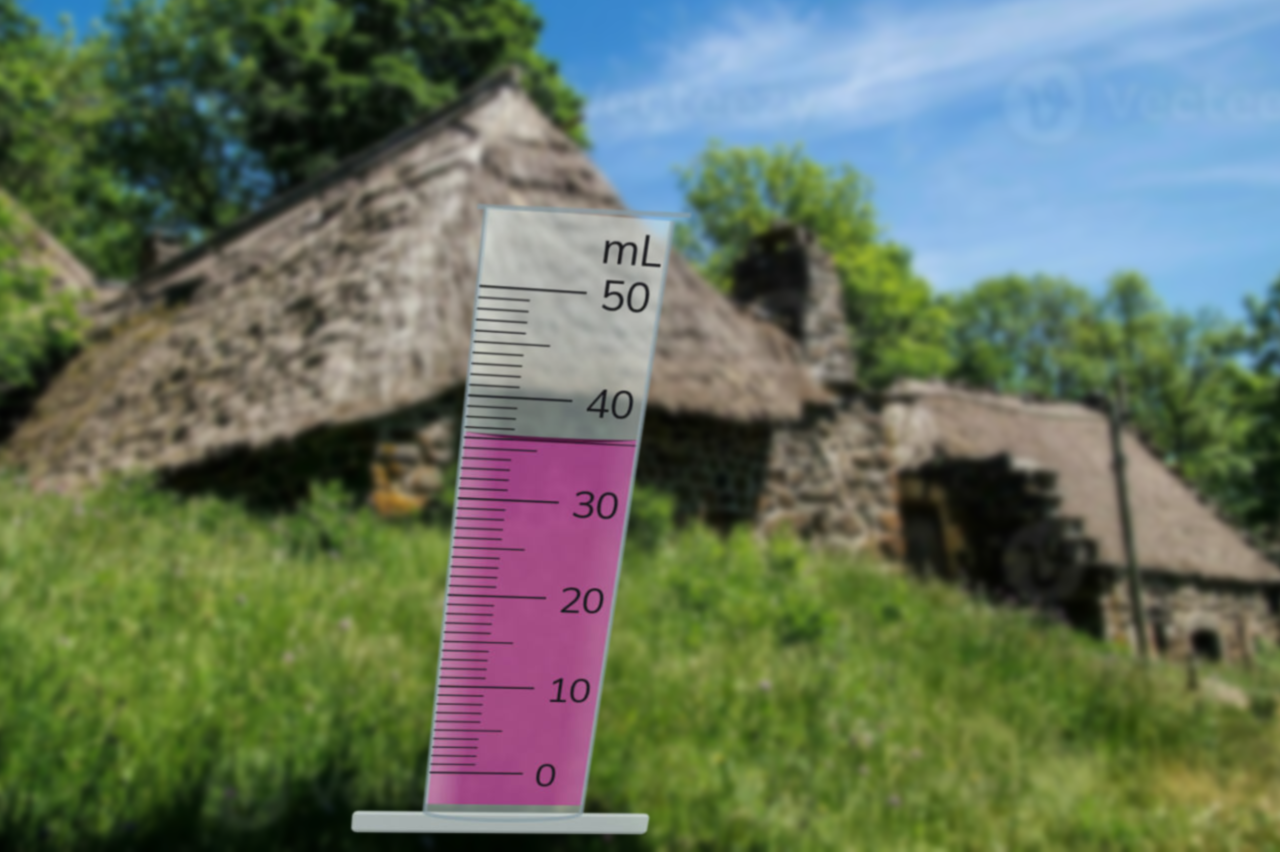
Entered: 36 mL
